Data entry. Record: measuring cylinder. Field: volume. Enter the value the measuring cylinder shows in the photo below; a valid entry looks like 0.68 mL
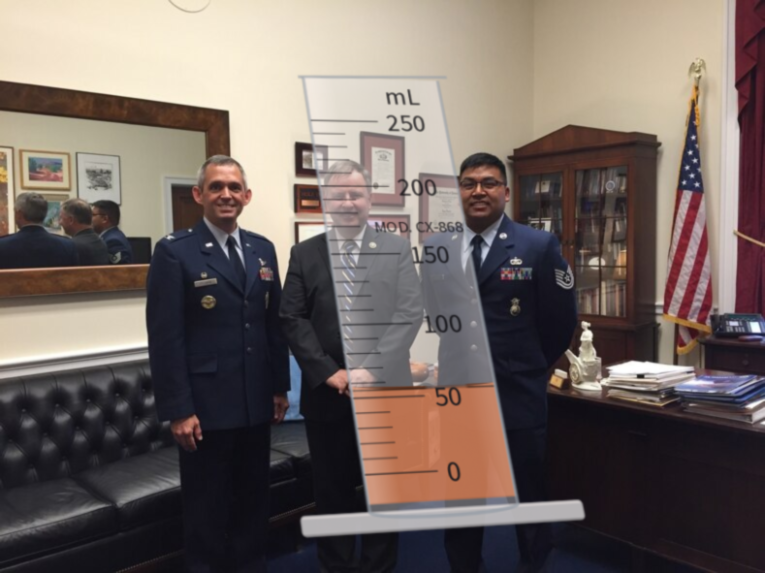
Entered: 55 mL
